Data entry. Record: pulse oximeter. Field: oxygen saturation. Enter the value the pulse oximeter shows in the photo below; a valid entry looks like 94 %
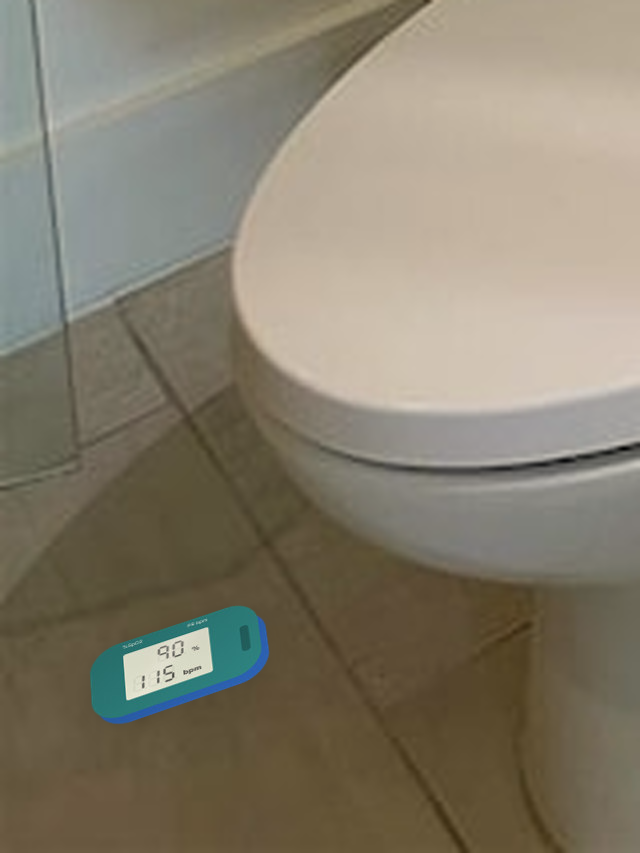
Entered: 90 %
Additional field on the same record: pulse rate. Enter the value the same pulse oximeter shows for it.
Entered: 115 bpm
